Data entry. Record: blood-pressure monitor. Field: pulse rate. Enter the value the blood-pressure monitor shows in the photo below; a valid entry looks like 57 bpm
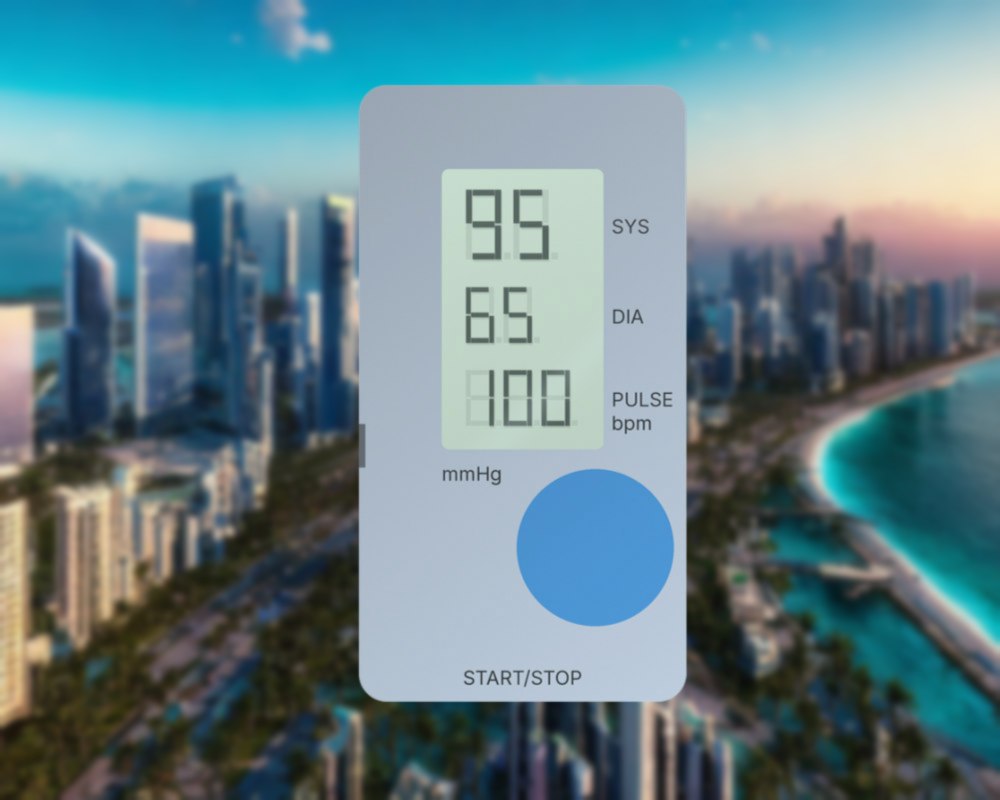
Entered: 100 bpm
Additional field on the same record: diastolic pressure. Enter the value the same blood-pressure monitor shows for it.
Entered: 65 mmHg
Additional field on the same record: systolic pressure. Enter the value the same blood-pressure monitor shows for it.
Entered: 95 mmHg
